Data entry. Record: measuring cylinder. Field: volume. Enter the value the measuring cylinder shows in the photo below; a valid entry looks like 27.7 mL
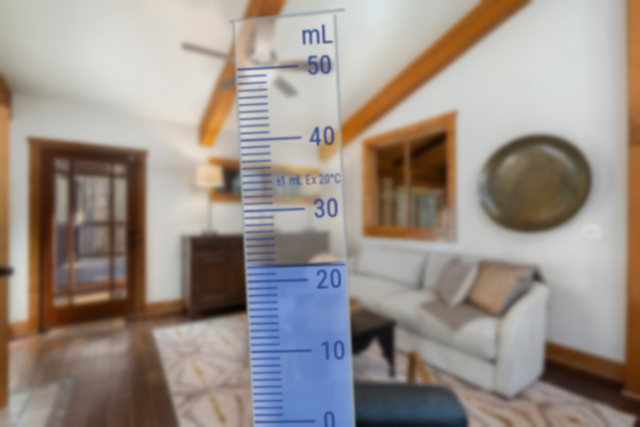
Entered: 22 mL
